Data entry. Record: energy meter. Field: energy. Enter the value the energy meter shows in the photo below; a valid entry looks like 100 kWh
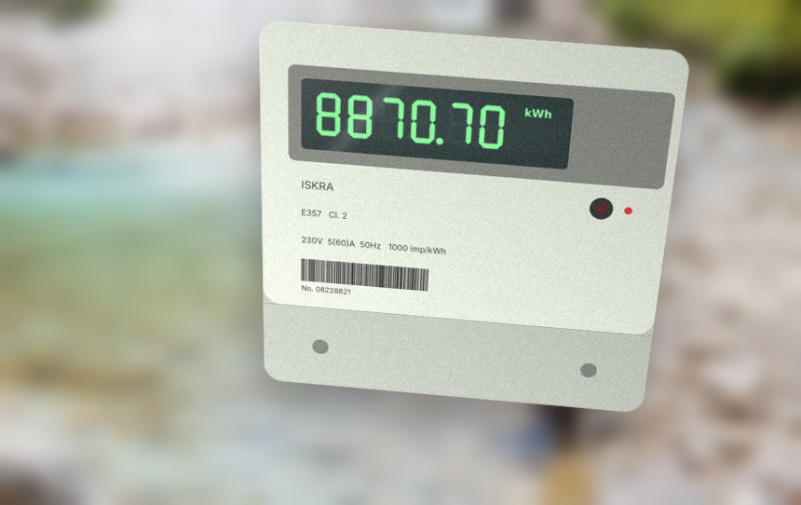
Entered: 8870.70 kWh
